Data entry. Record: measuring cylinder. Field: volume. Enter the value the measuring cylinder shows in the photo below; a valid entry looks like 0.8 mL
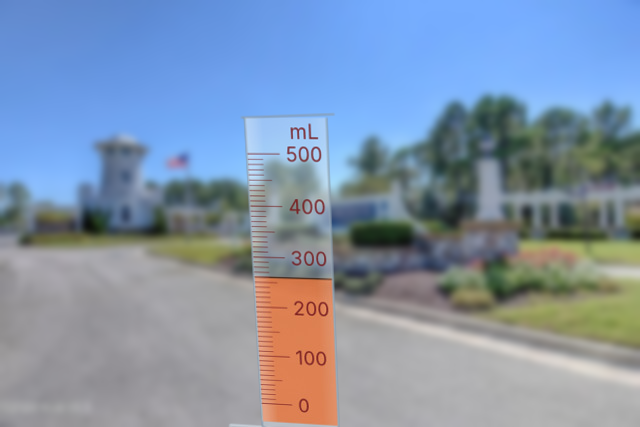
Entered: 260 mL
